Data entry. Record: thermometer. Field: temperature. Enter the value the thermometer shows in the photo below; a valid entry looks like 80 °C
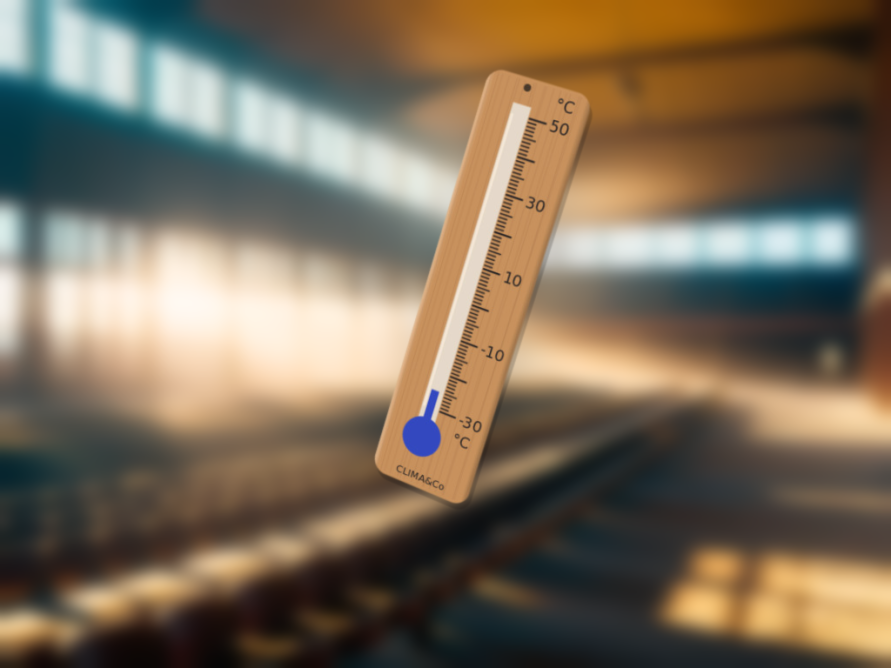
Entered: -25 °C
